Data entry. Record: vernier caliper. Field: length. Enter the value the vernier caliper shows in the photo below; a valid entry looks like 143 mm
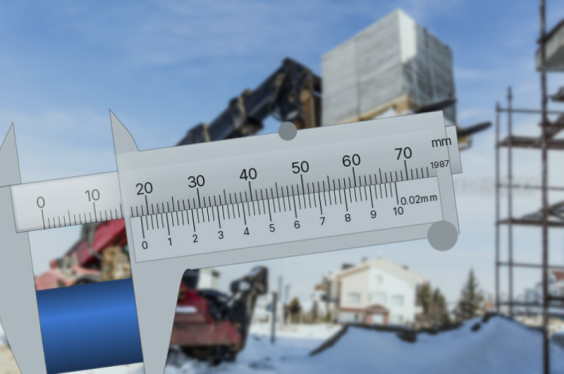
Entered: 18.6 mm
